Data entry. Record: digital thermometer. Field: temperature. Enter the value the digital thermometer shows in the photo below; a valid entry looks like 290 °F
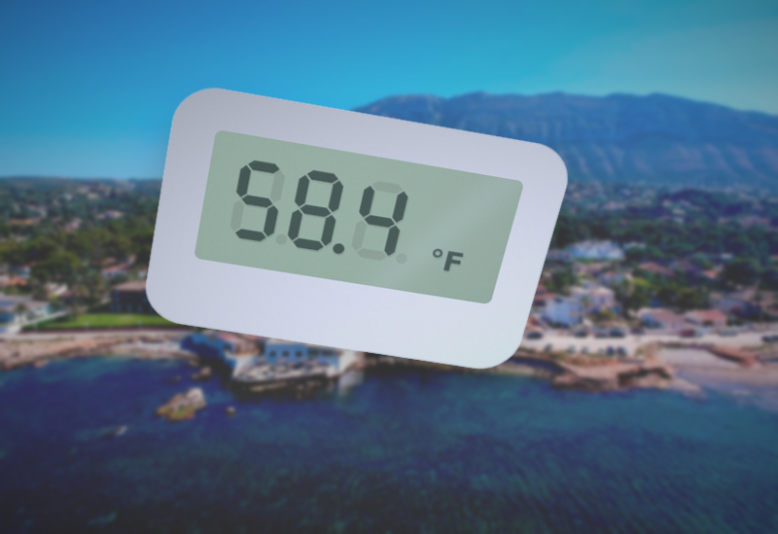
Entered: 58.4 °F
